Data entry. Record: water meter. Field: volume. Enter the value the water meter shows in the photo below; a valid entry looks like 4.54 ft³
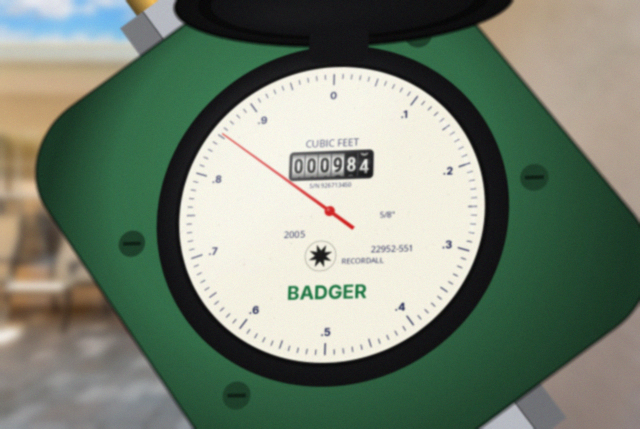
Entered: 983.85 ft³
